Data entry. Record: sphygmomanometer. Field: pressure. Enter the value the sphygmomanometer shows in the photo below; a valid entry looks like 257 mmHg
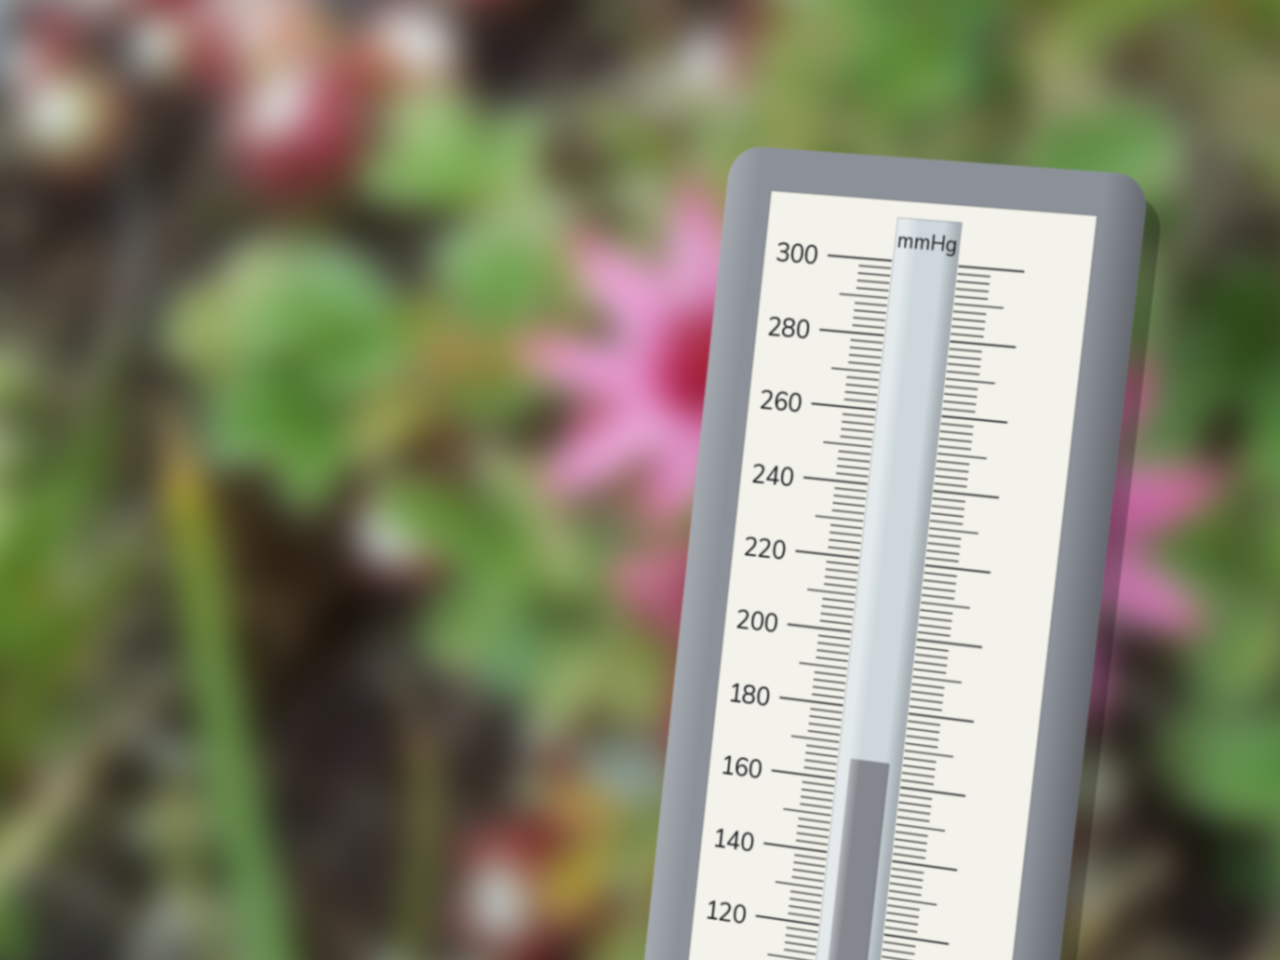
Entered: 166 mmHg
